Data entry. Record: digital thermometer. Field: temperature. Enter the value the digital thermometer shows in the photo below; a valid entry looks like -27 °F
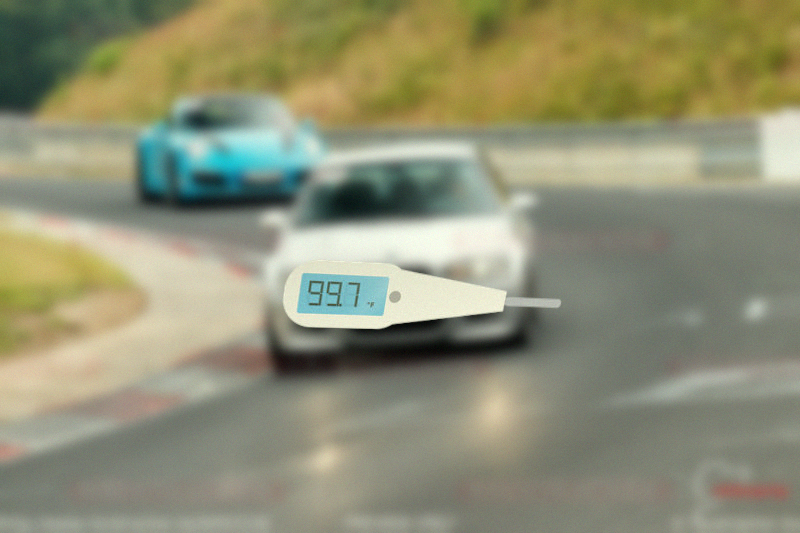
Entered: 99.7 °F
